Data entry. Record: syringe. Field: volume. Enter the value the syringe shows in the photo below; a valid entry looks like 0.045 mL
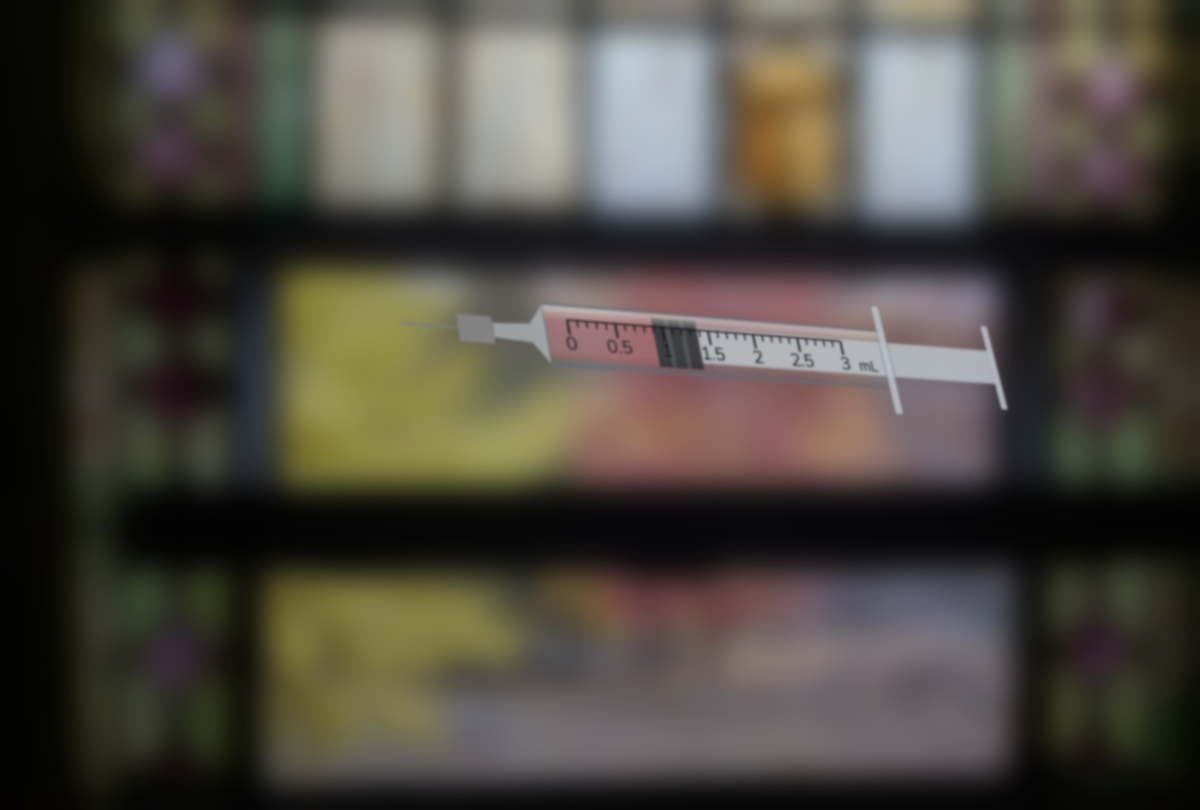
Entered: 0.9 mL
